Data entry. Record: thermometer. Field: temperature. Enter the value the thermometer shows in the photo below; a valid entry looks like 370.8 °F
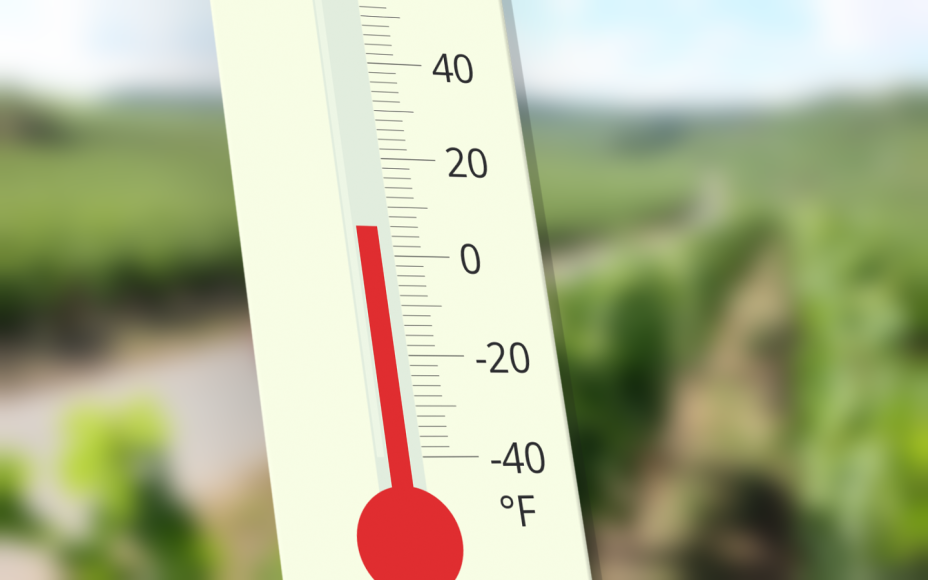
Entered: 6 °F
